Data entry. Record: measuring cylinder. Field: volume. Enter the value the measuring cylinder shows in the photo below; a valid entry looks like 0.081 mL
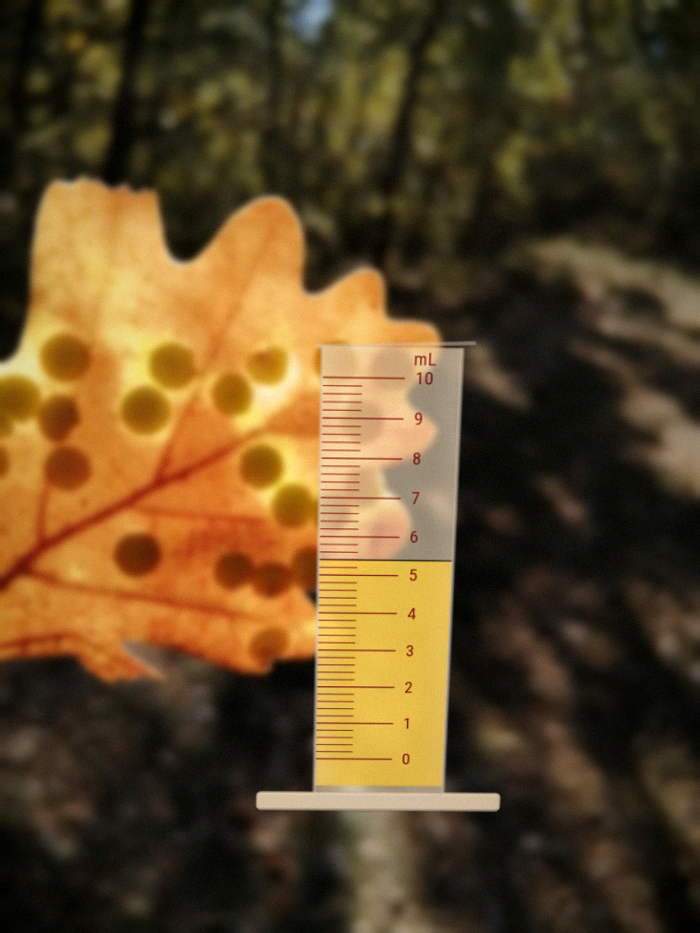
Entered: 5.4 mL
